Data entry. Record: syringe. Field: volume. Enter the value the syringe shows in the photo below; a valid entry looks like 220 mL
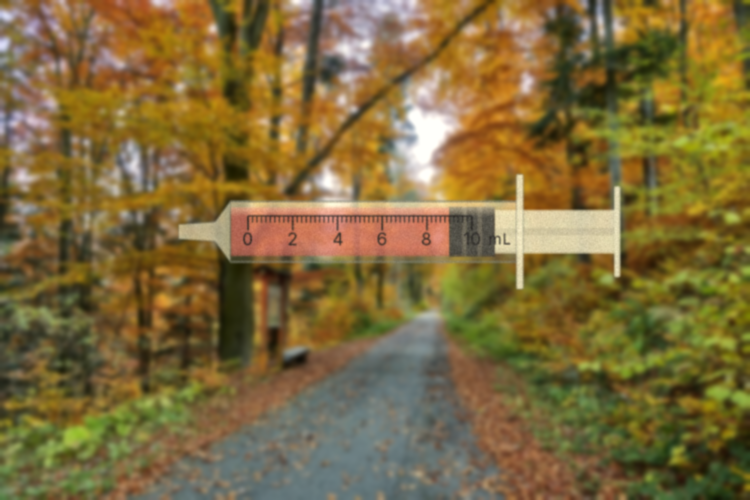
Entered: 9 mL
